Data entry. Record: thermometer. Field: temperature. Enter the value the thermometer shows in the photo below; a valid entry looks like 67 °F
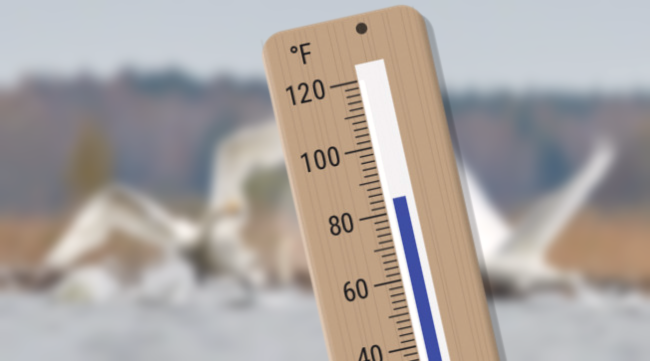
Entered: 84 °F
